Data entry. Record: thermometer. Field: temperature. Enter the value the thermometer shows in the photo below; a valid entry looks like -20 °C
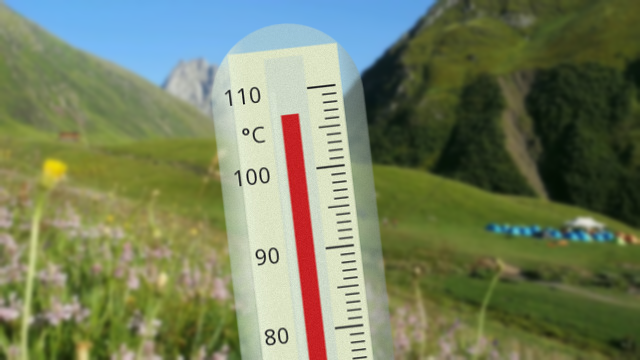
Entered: 107 °C
